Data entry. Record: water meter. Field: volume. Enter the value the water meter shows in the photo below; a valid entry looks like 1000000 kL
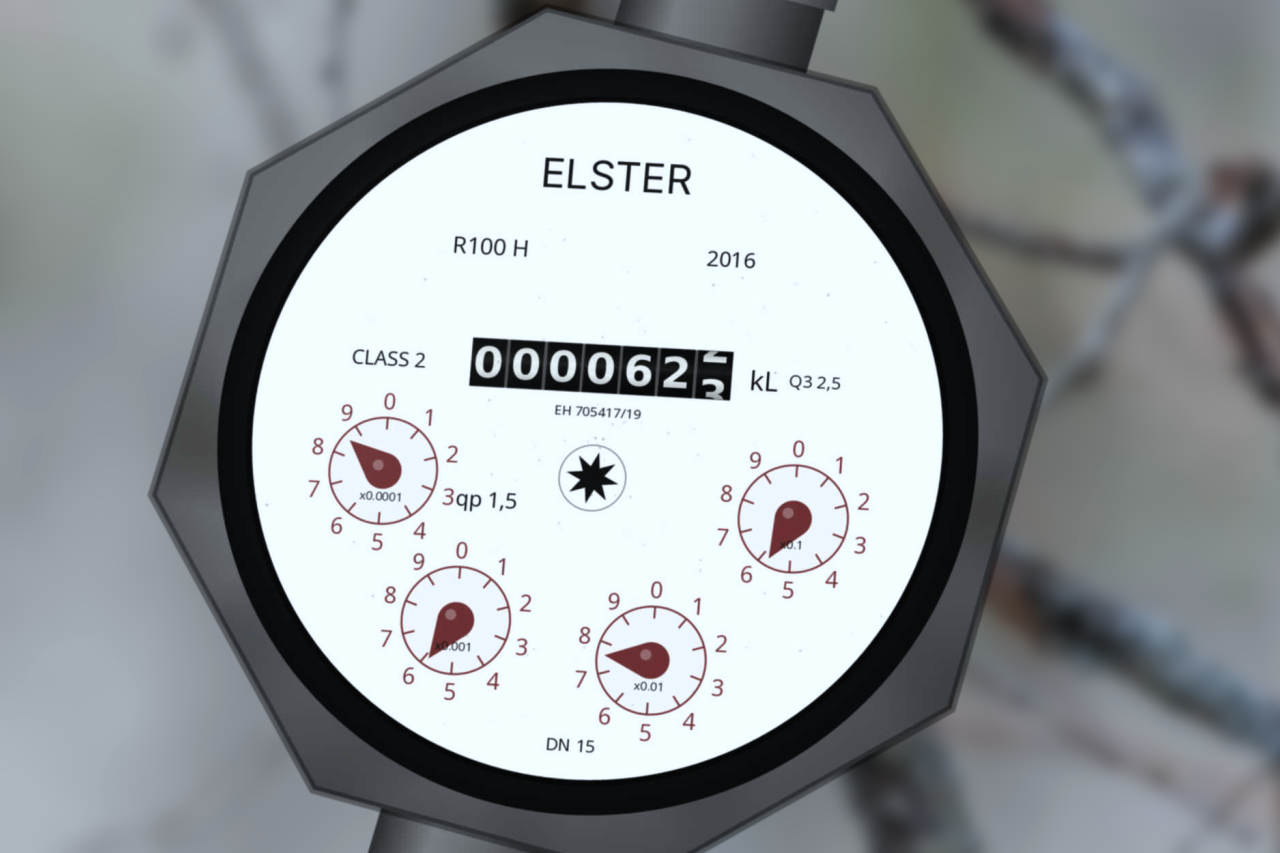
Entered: 622.5758 kL
